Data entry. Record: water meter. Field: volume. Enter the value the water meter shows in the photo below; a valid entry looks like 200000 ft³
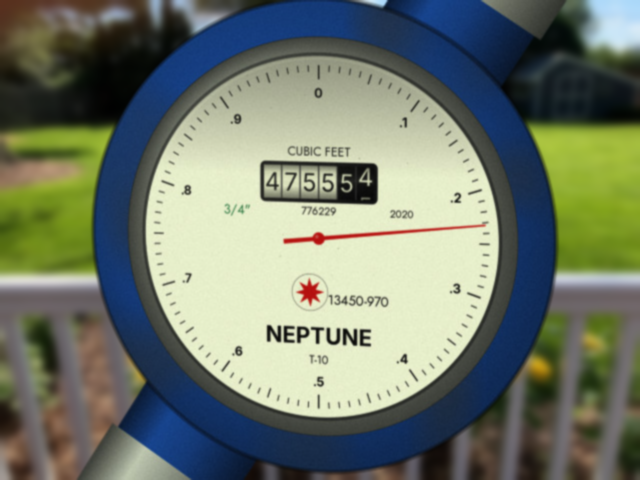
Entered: 475554.23 ft³
